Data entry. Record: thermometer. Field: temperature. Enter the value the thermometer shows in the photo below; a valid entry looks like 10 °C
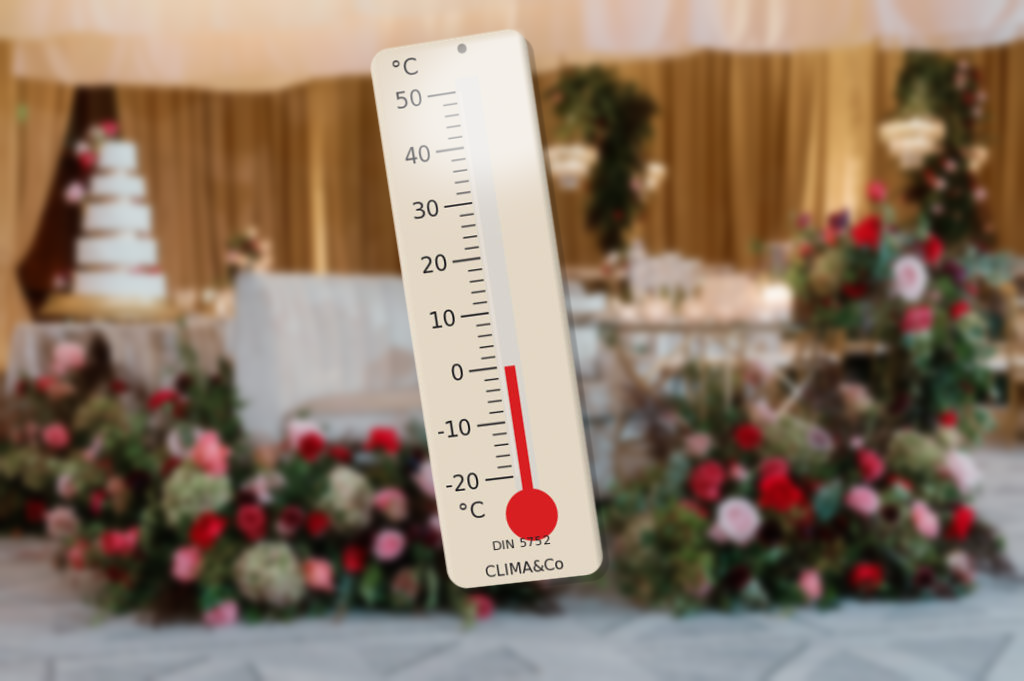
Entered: 0 °C
